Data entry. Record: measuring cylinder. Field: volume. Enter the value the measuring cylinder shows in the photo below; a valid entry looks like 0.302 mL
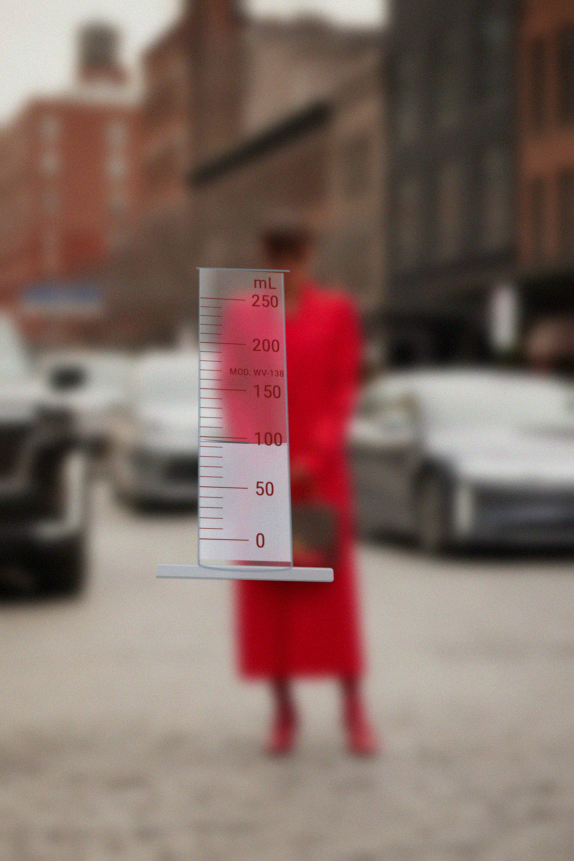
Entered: 95 mL
